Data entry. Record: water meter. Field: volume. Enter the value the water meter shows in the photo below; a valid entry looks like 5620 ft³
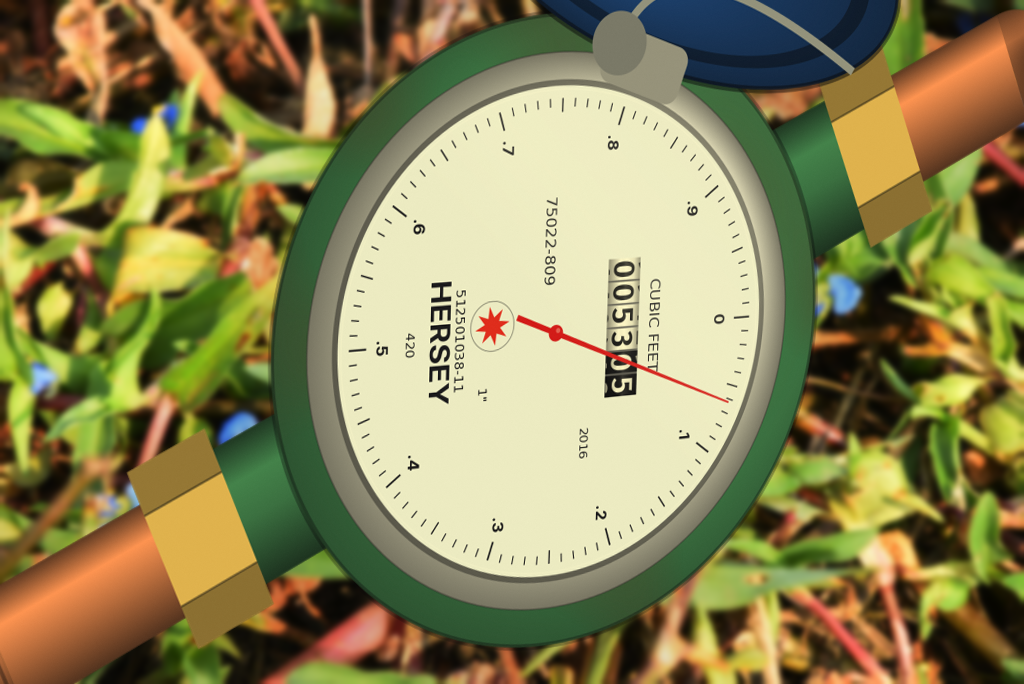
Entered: 5305.06 ft³
